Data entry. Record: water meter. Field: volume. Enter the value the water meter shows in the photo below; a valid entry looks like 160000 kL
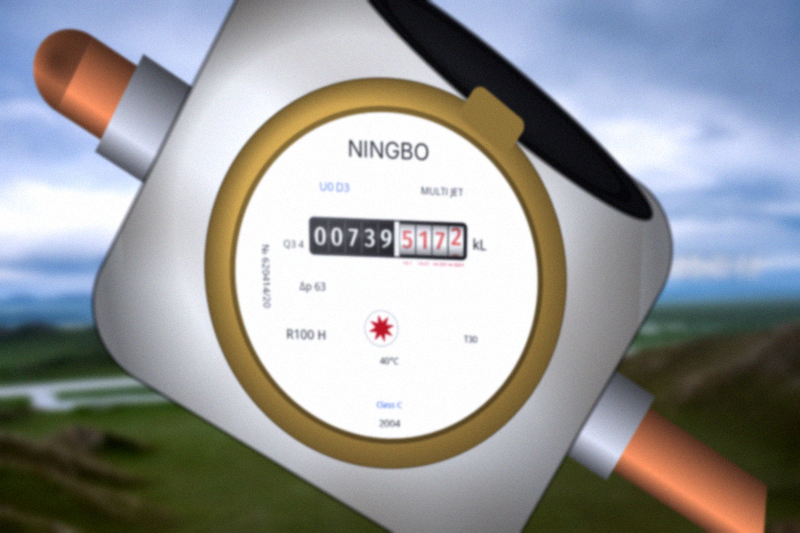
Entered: 739.5172 kL
